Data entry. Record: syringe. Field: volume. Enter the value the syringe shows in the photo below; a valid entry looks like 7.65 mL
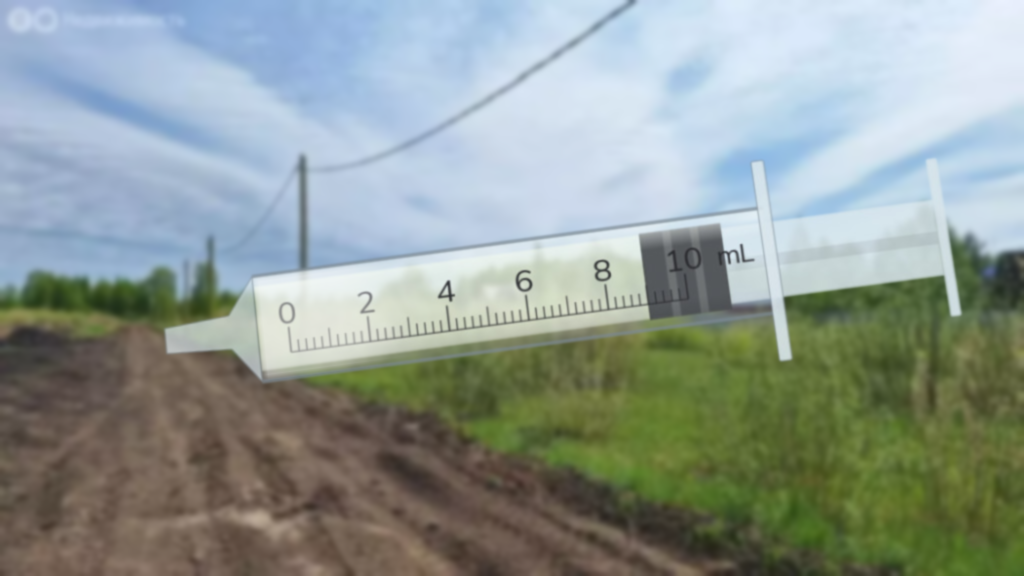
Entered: 9 mL
